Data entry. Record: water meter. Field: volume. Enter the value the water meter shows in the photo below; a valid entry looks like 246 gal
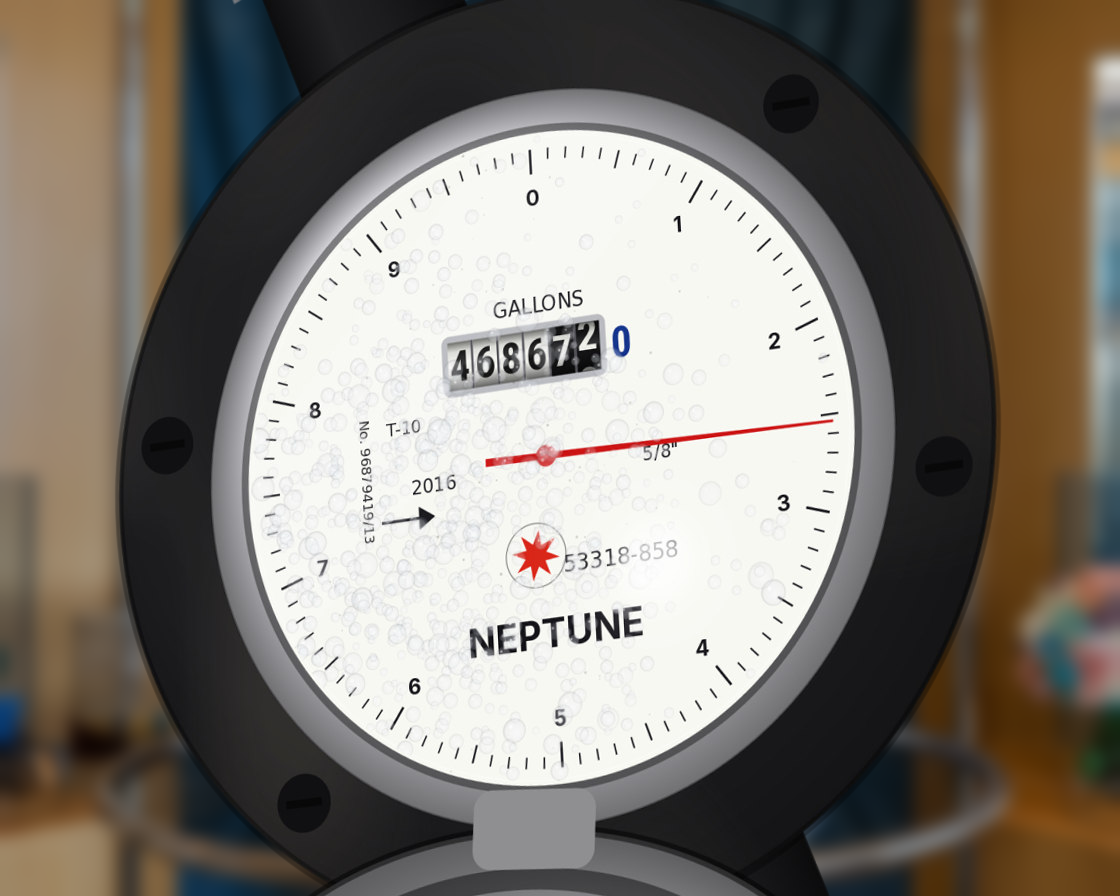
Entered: 4686722.5 gal
